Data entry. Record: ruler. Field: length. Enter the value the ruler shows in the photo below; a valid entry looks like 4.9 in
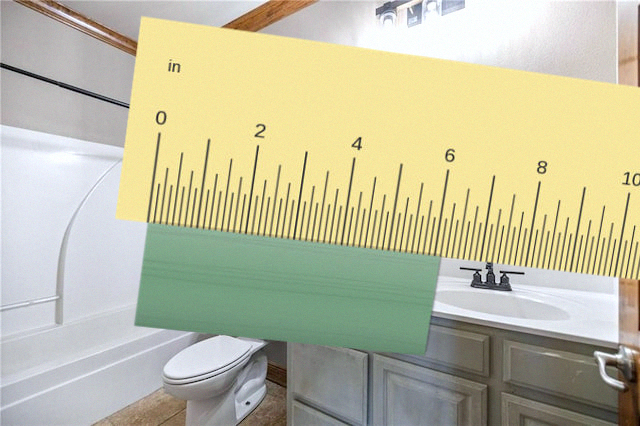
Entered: 6.125 in
